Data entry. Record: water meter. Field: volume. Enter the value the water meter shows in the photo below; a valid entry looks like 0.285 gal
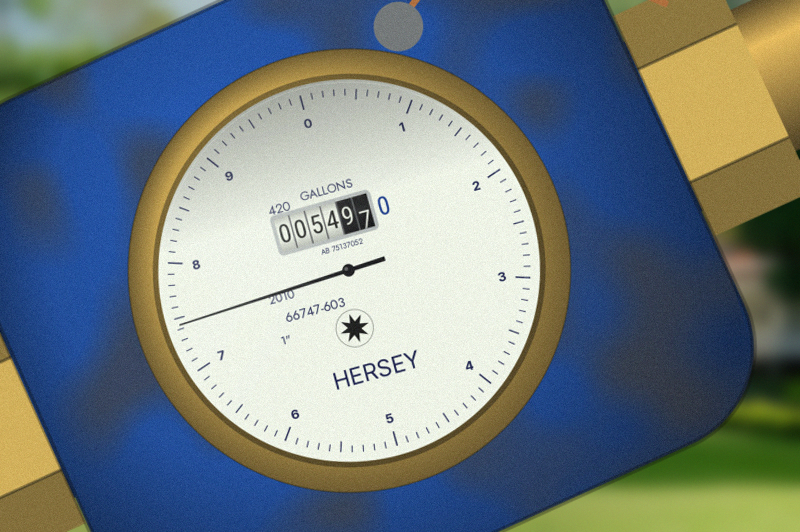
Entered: 54967.4 gal
